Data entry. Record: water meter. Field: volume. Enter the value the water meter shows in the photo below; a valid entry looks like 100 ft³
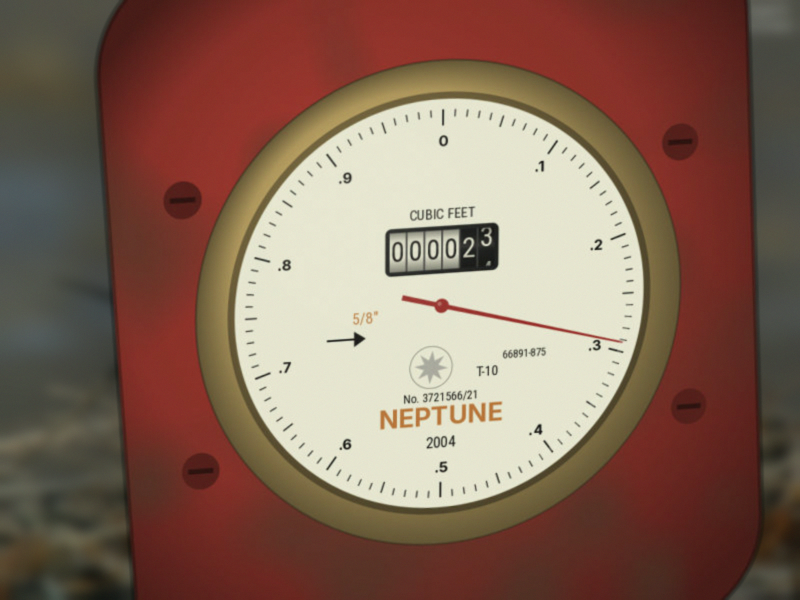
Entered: 23.29 ft³
